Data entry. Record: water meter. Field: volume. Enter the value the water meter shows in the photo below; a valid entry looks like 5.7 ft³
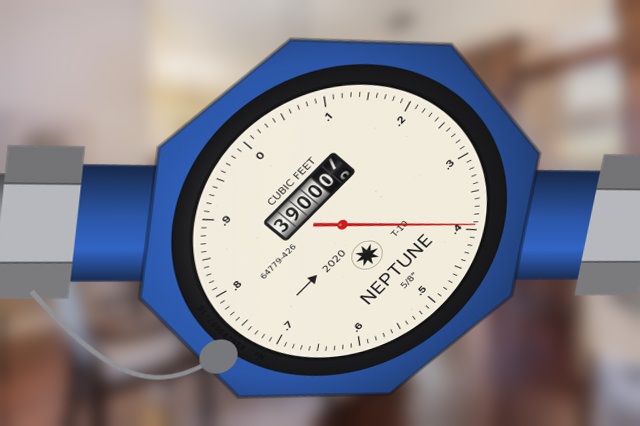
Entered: 390007.39 ft³
